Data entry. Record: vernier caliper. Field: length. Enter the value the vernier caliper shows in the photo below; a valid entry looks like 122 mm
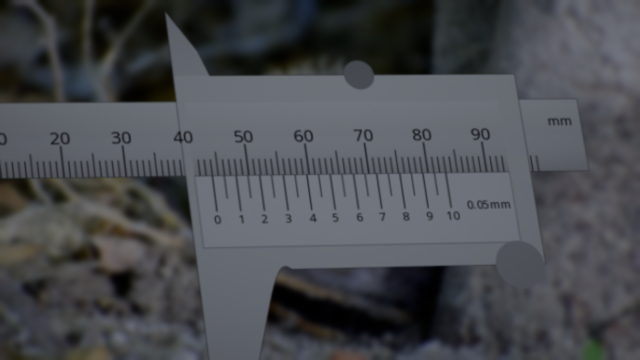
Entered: 44.0 mm
